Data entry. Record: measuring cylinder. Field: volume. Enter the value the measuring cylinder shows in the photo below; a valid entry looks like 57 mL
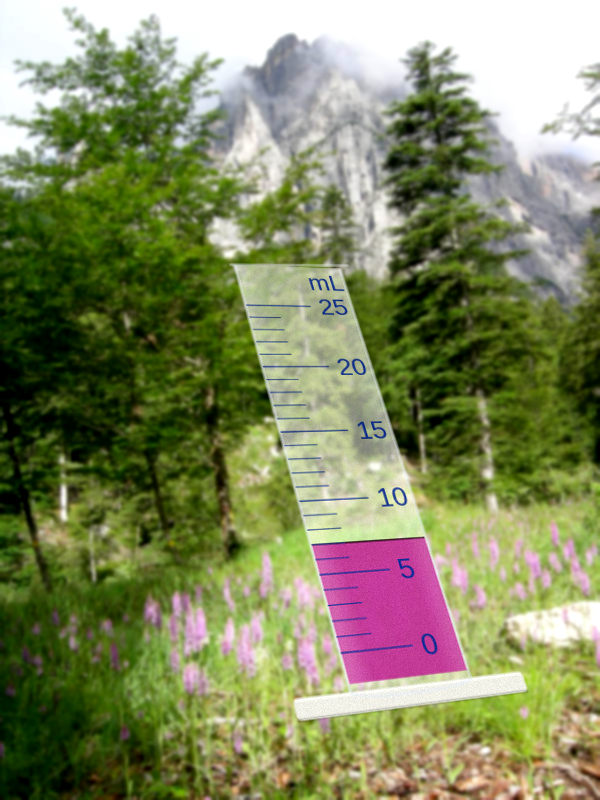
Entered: 7 mL
